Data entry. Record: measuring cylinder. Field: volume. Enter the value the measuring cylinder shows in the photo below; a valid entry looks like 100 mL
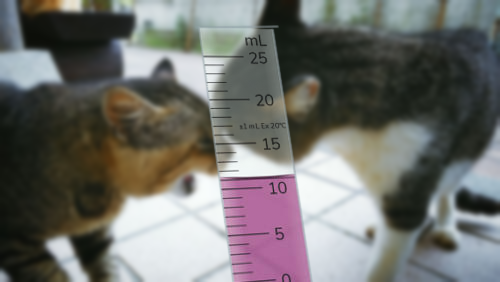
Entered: 11 mL
